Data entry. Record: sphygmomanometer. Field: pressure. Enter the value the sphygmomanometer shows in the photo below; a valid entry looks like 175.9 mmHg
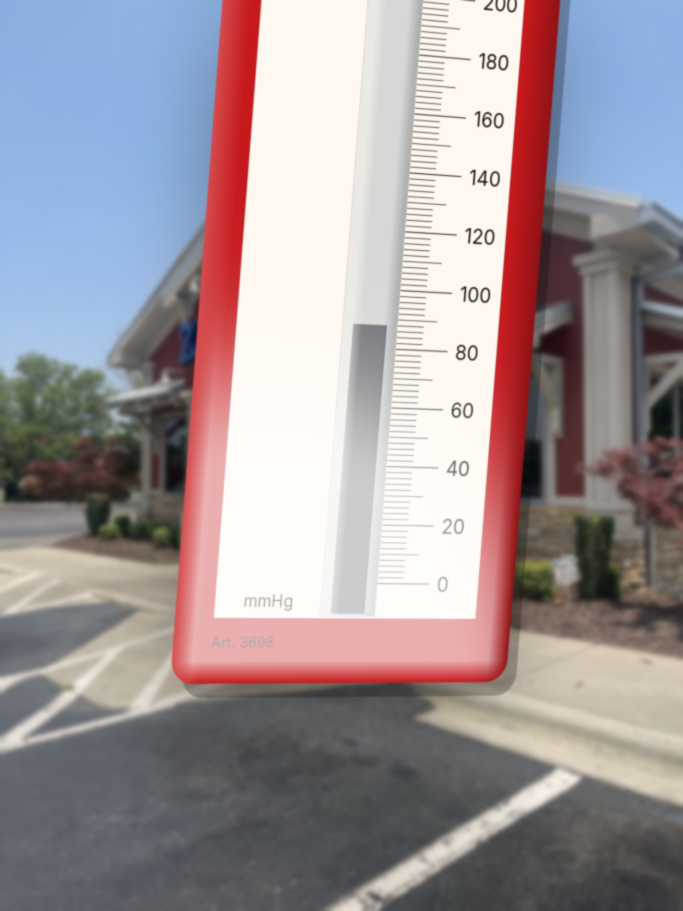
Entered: 88 mmHg
